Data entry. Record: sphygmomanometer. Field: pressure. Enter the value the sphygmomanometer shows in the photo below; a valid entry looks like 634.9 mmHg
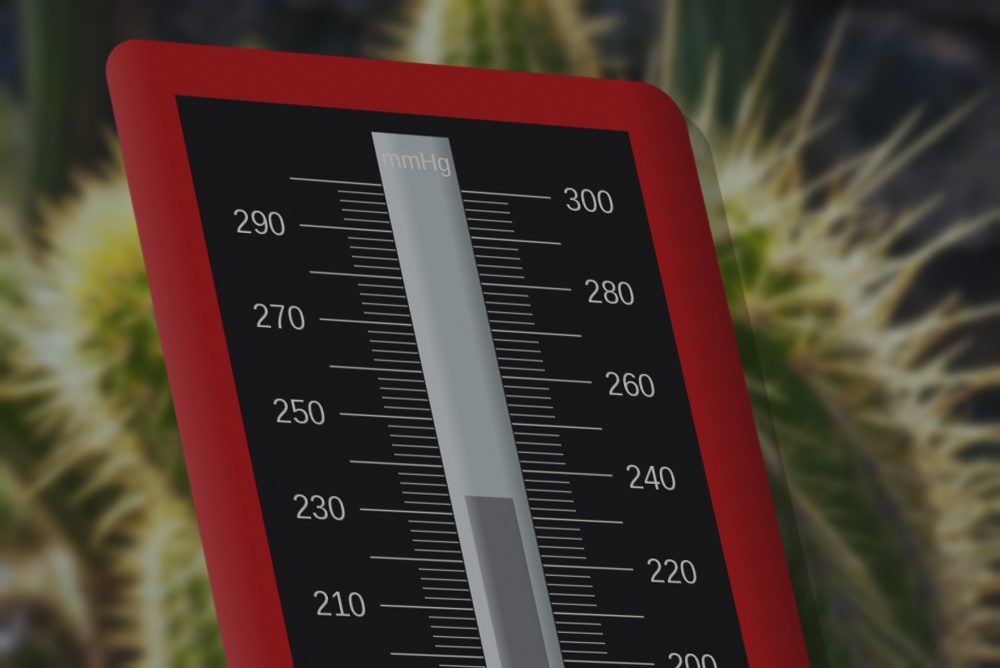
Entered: 234 mmHg
